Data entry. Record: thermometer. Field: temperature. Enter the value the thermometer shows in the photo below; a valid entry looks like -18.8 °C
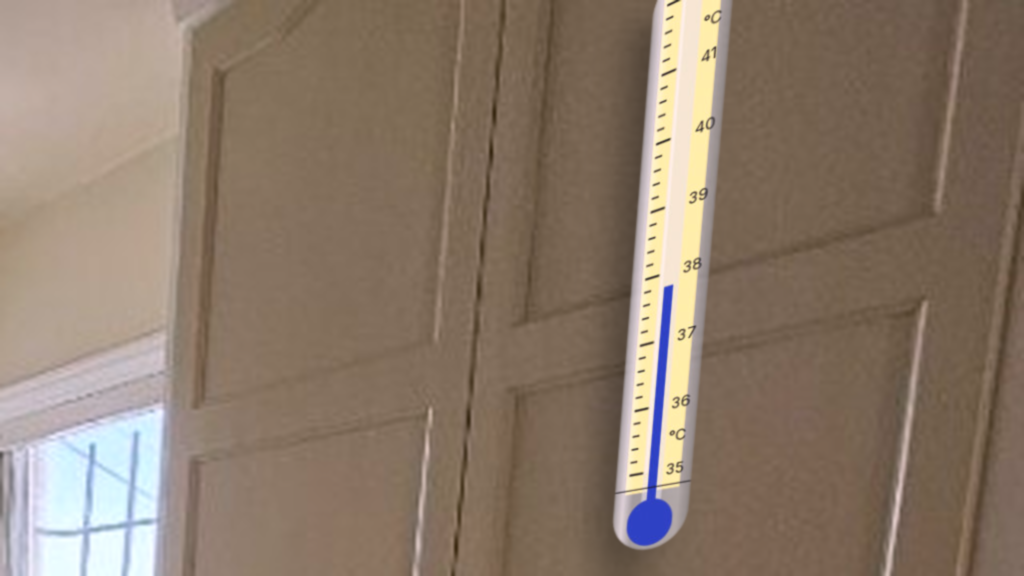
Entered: 37.8 °C
